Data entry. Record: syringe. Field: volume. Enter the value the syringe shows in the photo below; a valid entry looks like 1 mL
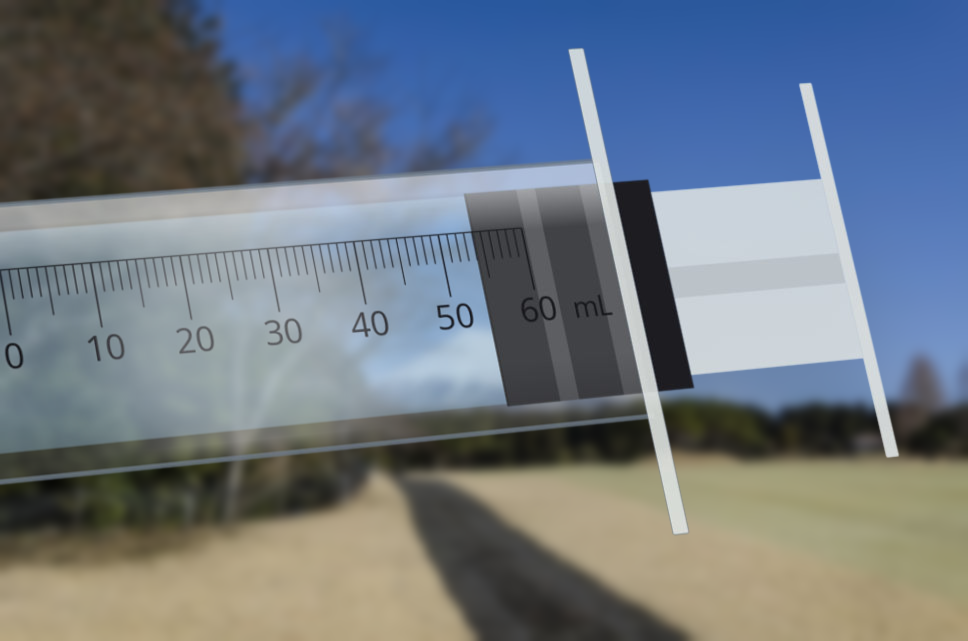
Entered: 54 mL
